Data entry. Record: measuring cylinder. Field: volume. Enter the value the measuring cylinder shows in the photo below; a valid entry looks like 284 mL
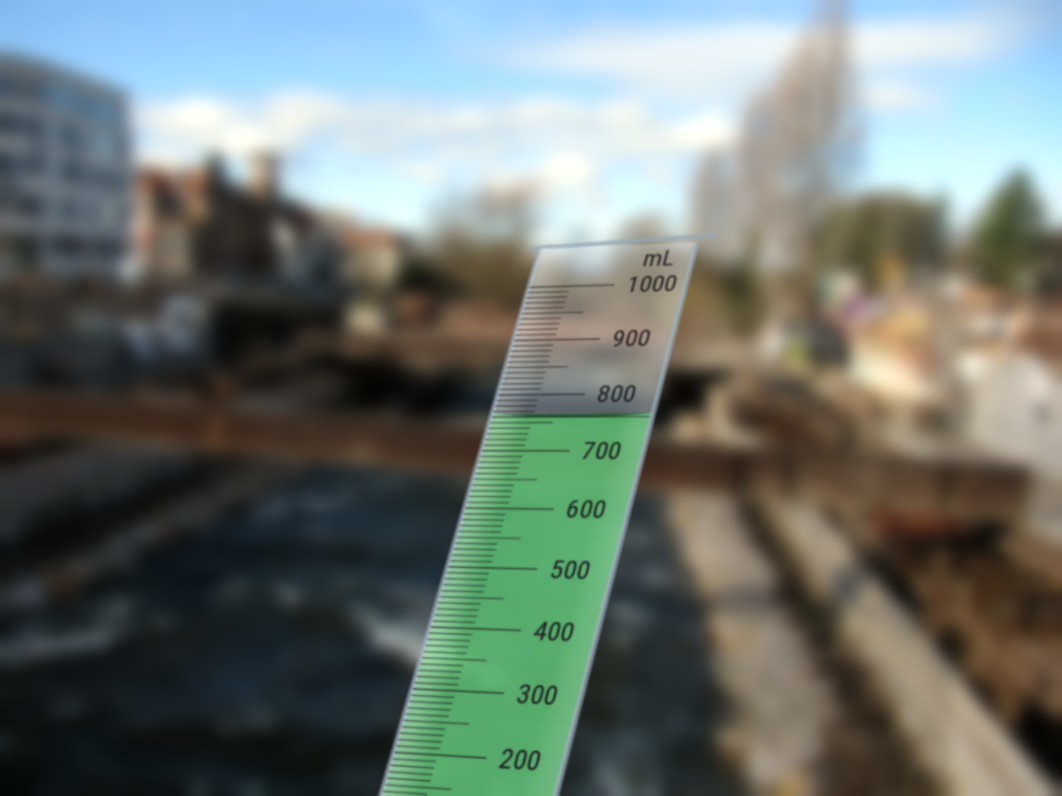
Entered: 760 mL
